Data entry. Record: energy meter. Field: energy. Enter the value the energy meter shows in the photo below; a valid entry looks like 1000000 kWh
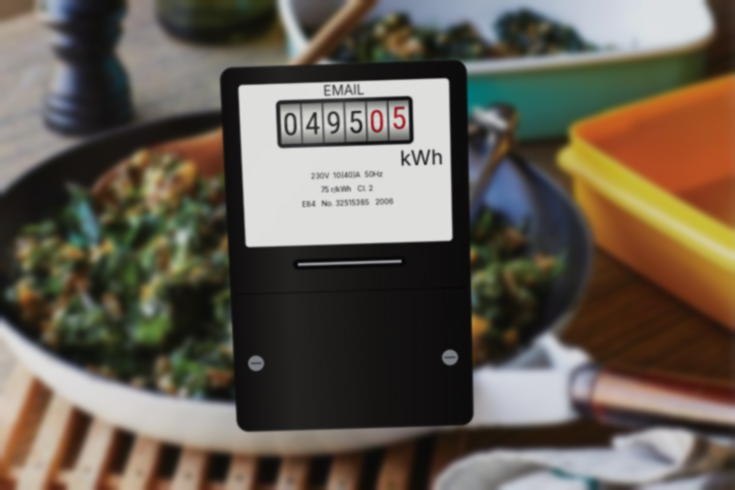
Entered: 495.05 kWh
